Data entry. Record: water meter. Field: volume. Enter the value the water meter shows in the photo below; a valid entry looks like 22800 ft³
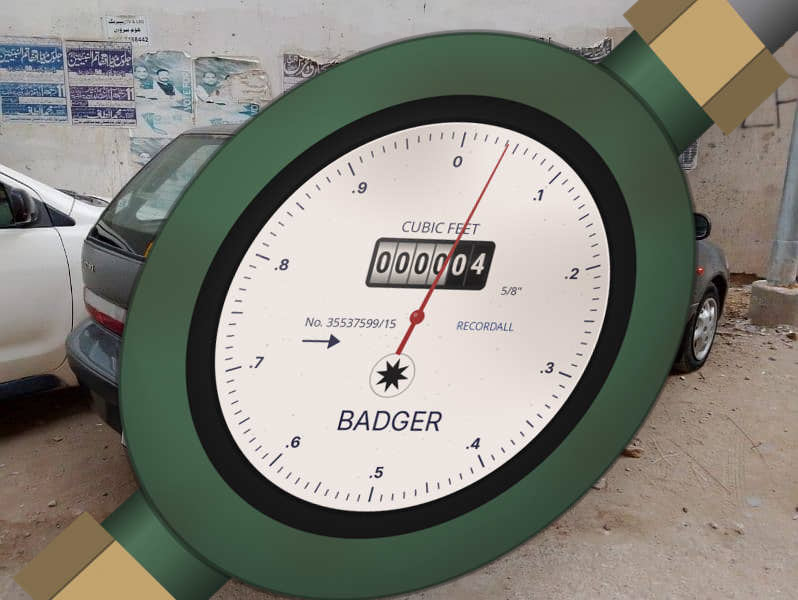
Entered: 4.04 ft³
